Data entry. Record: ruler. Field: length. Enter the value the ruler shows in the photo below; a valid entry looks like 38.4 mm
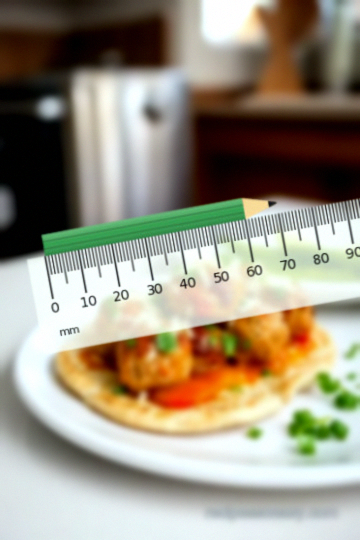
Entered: 70 mm
